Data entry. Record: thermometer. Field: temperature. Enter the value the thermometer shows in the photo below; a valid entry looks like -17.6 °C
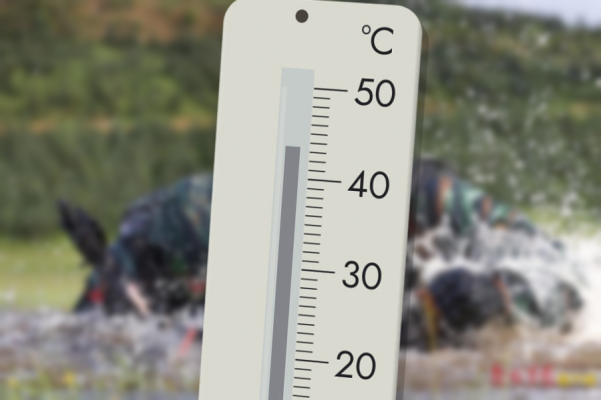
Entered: 43.5 °C
